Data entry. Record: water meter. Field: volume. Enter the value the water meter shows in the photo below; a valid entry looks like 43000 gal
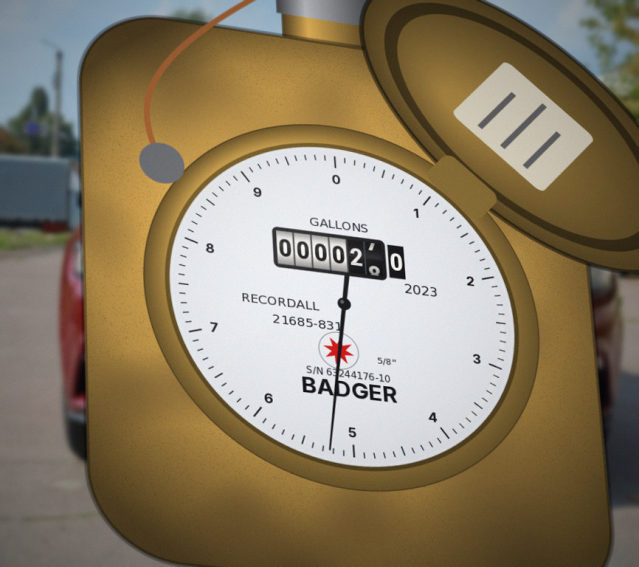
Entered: 275.2 gal
